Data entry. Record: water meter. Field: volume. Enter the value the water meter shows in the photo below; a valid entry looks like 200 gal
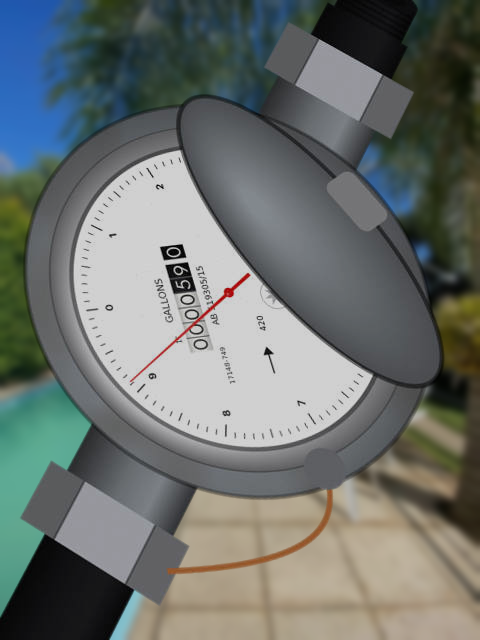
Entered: 589.1 gal
